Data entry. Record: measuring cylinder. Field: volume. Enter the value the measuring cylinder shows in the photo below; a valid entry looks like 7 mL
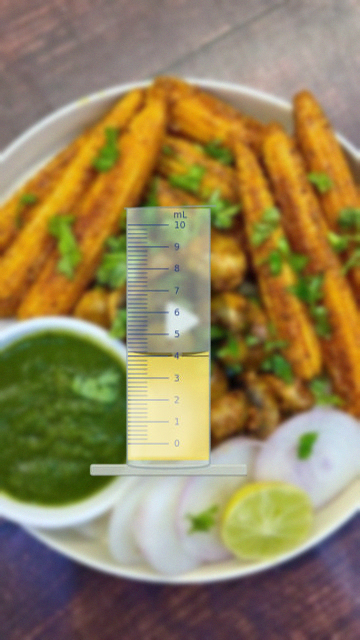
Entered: 4 mL
